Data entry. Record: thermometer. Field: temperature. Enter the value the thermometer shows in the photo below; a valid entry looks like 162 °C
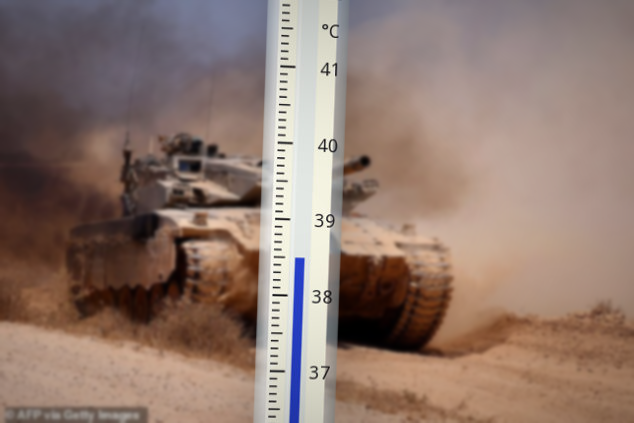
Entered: 38.5 °C
